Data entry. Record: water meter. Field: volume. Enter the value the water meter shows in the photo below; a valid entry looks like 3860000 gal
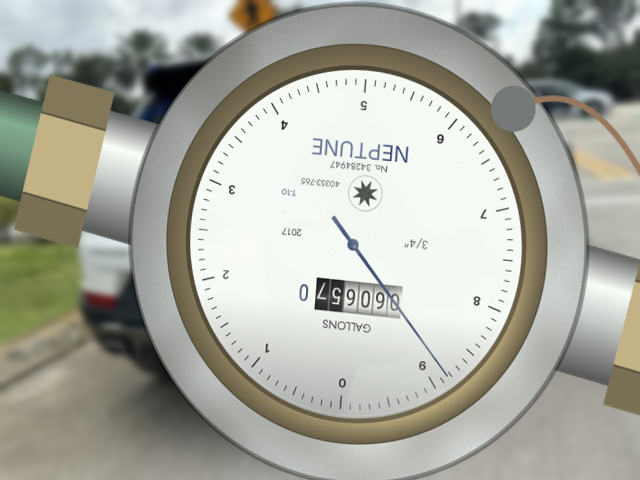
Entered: 606568.8 gal
